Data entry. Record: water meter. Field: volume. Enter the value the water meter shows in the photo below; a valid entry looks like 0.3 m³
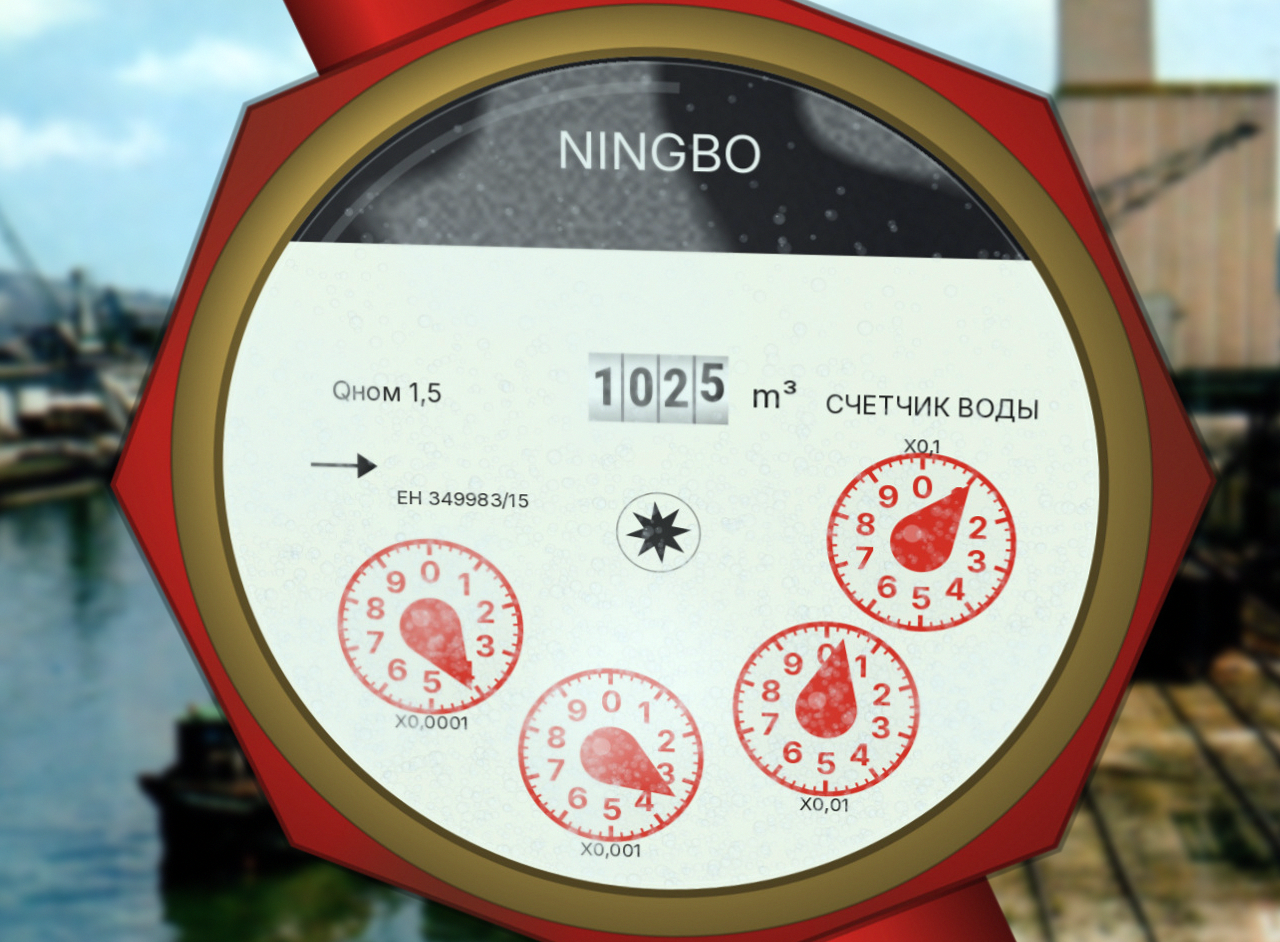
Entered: 1025.1034 m³
